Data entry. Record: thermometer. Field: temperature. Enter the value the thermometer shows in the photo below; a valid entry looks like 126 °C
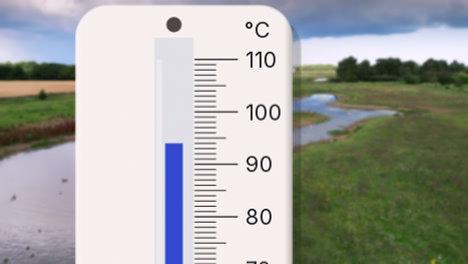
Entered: 94 °C
